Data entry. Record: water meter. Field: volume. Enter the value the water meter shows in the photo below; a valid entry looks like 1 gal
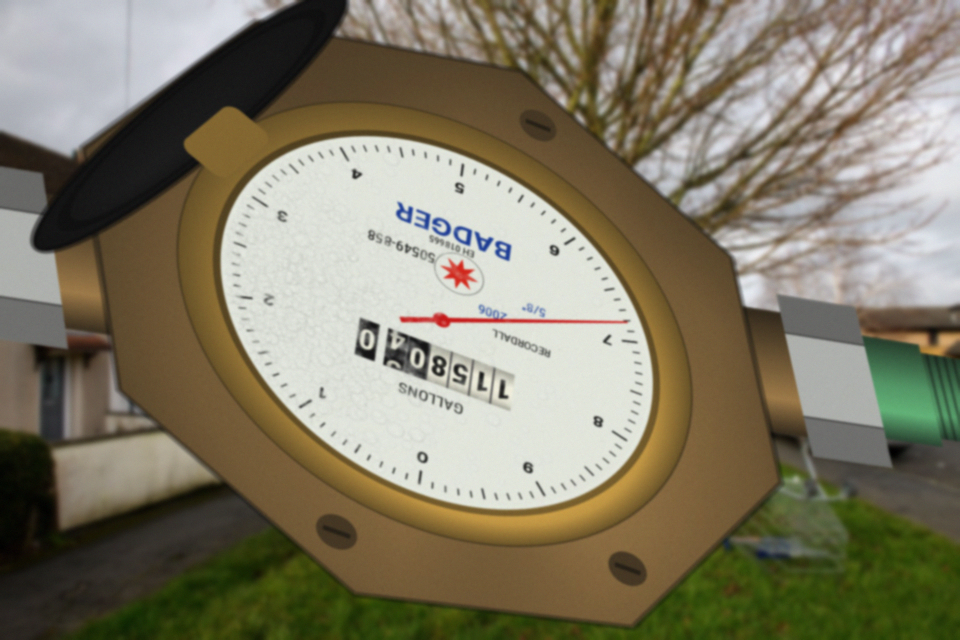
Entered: 1158036.8 gal
